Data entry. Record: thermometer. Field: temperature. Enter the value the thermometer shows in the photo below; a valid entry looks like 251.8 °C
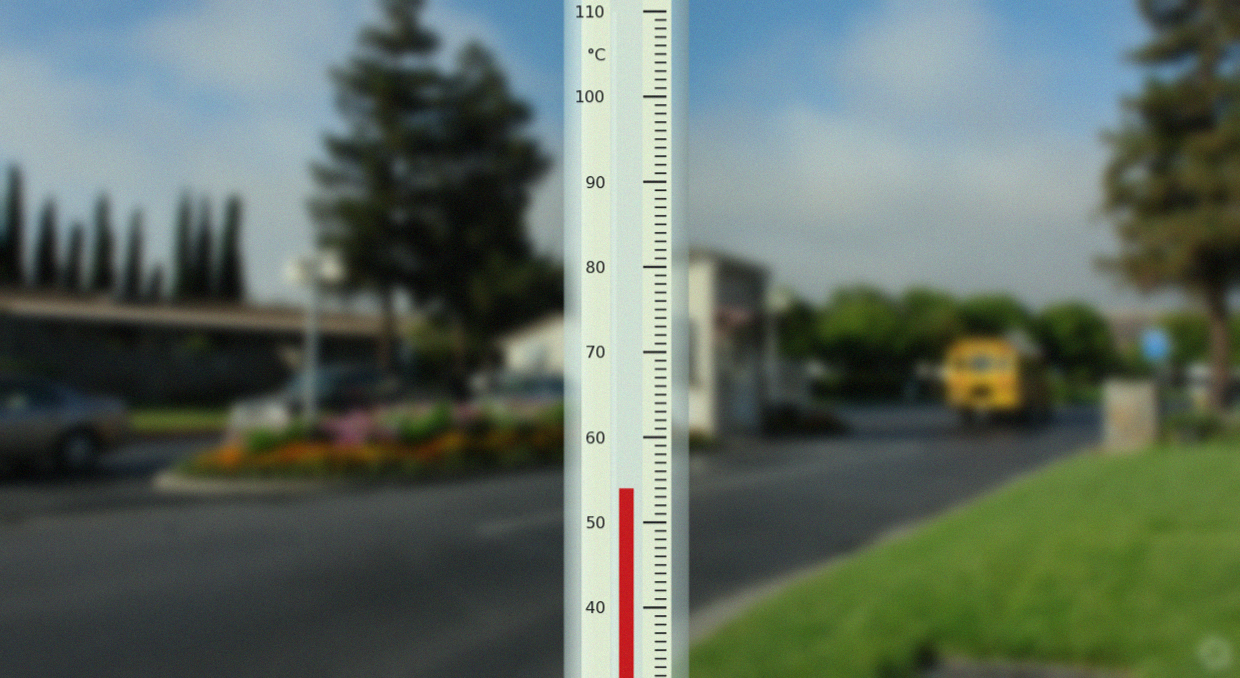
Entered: 54 °C
